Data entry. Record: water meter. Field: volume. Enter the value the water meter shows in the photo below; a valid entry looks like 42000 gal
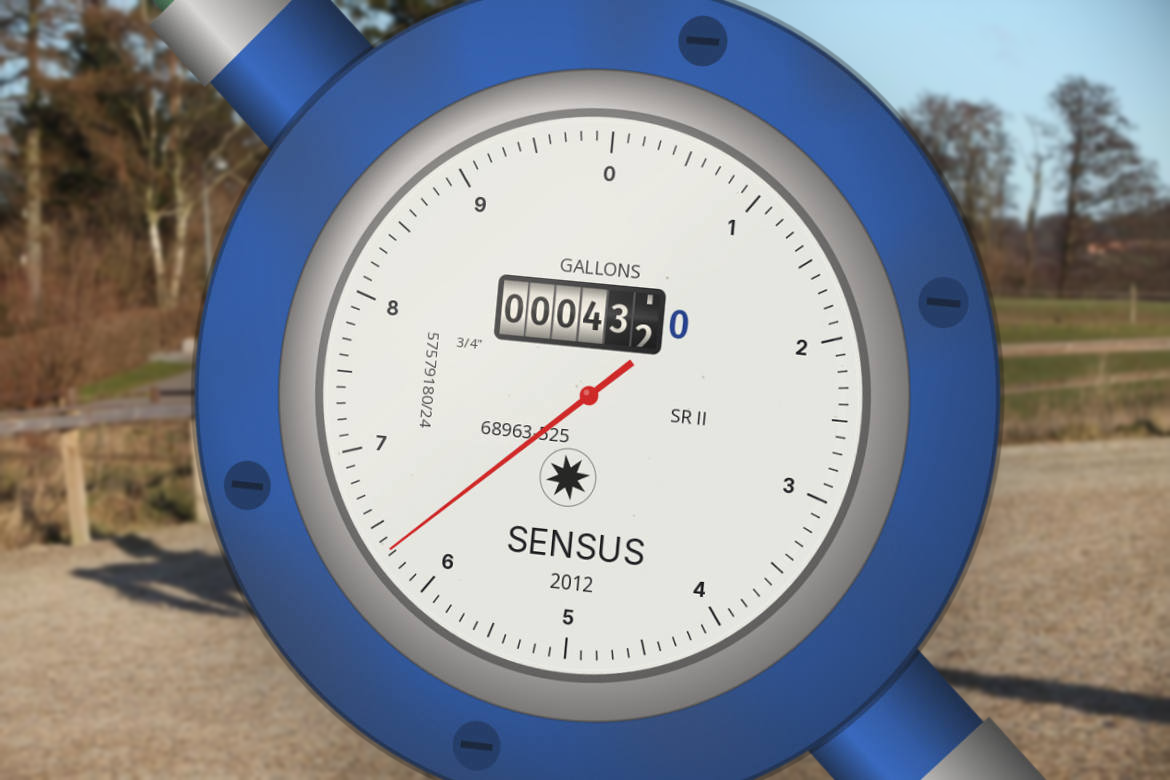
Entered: 4316.3 gal
